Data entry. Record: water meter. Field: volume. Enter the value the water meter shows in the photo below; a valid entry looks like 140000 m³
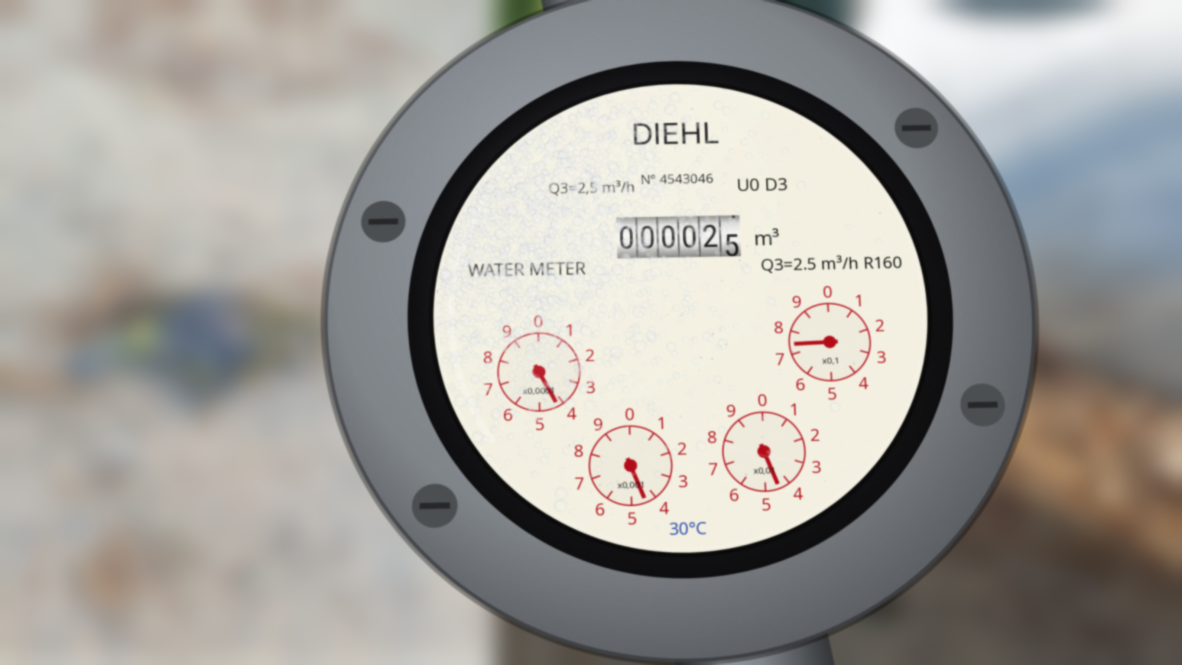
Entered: 24.7444 m³
